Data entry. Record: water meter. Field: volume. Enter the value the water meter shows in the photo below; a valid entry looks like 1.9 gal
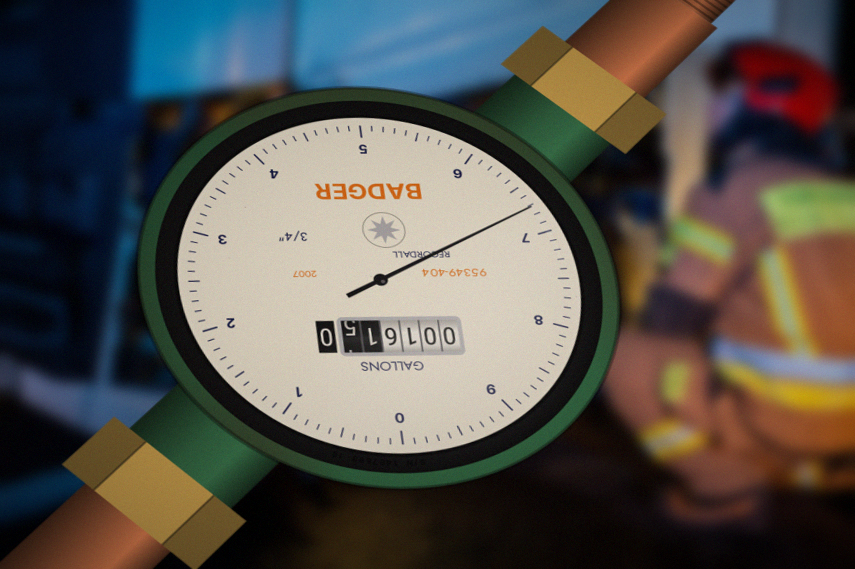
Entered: 16146.7 gal
